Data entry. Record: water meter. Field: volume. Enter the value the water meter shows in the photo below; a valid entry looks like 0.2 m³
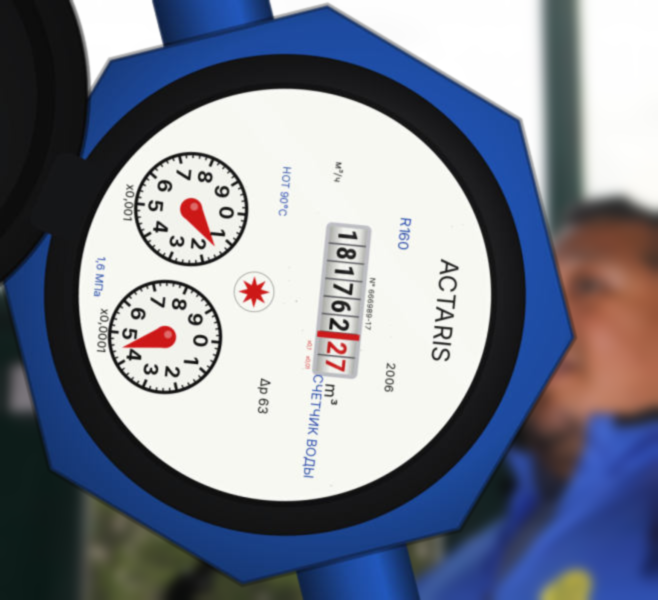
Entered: 181762.2714 m³
